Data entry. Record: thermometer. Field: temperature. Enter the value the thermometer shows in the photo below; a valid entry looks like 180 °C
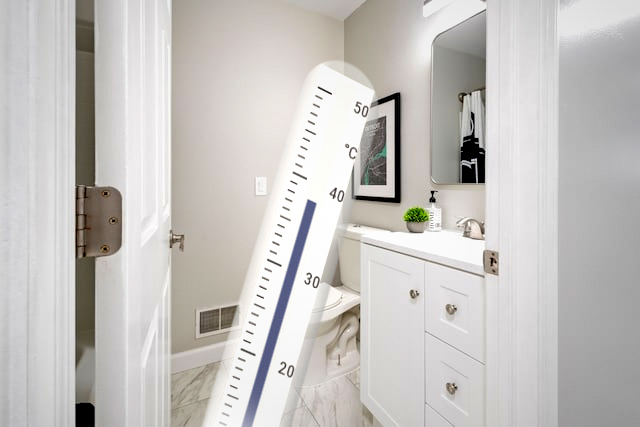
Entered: 38 °C
